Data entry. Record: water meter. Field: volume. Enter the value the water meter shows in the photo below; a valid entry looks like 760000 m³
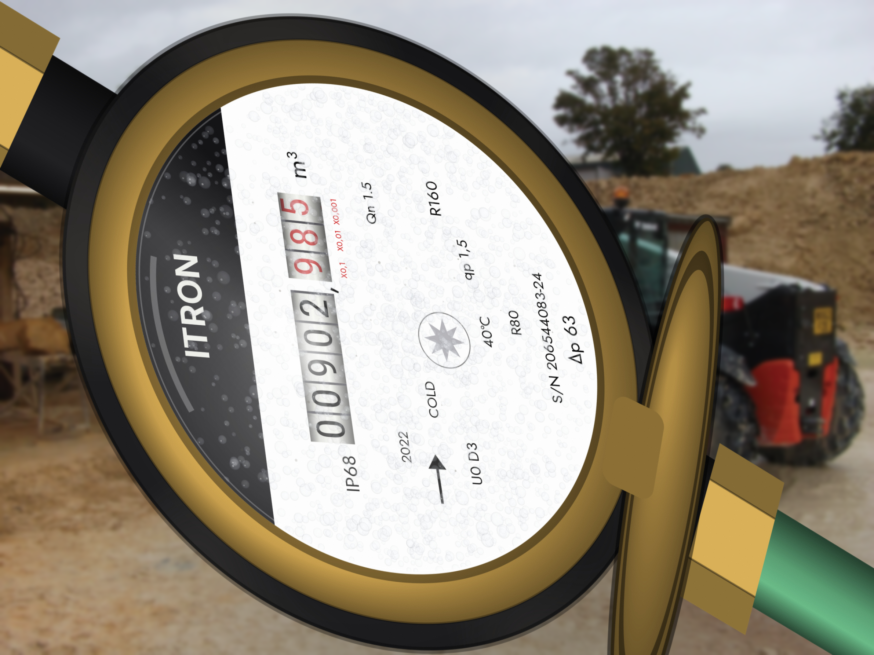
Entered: 902.985 m³
